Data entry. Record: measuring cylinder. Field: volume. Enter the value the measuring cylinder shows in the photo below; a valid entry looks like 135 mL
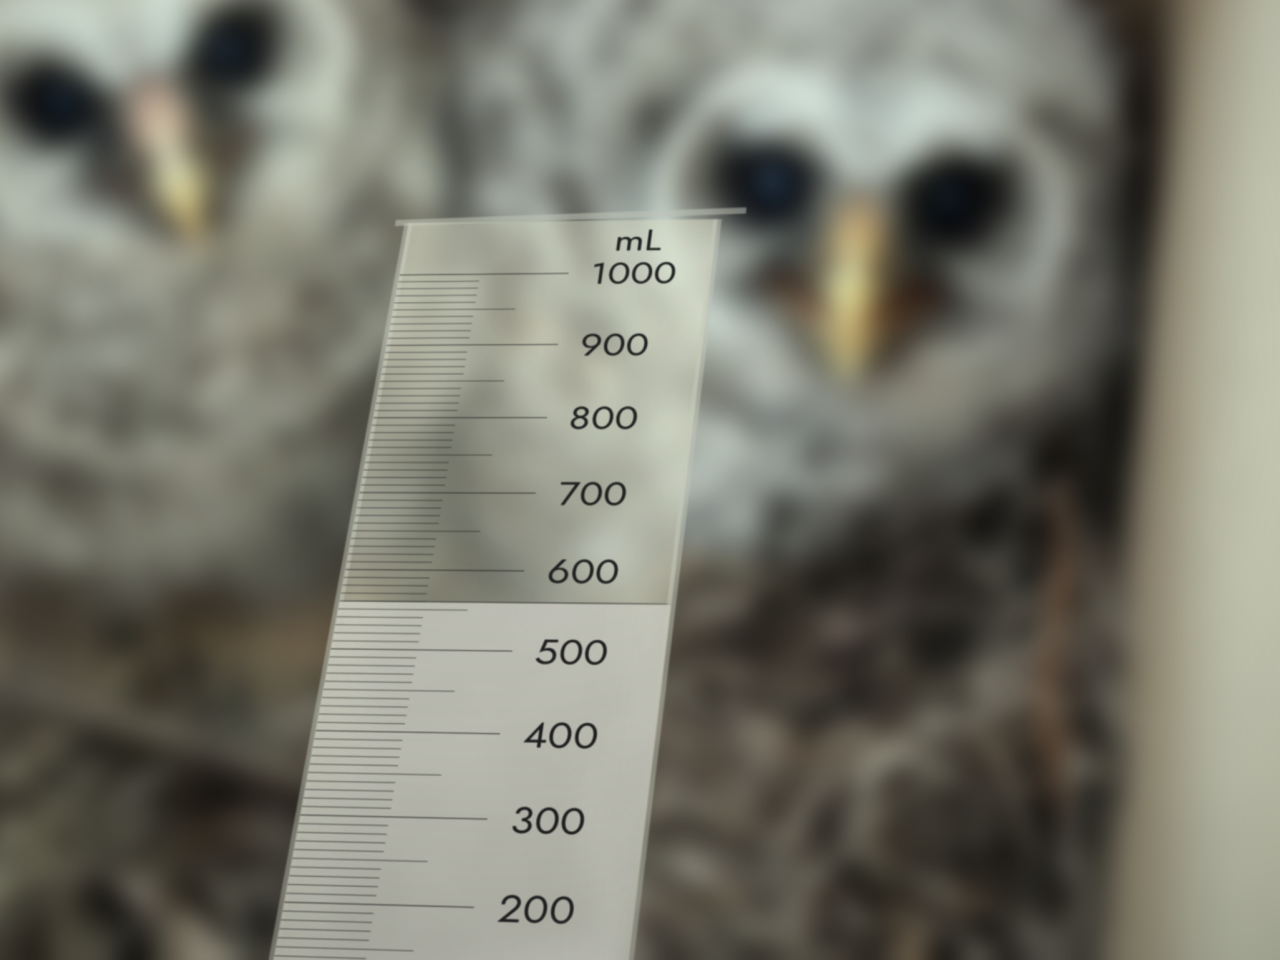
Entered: 560 mL
